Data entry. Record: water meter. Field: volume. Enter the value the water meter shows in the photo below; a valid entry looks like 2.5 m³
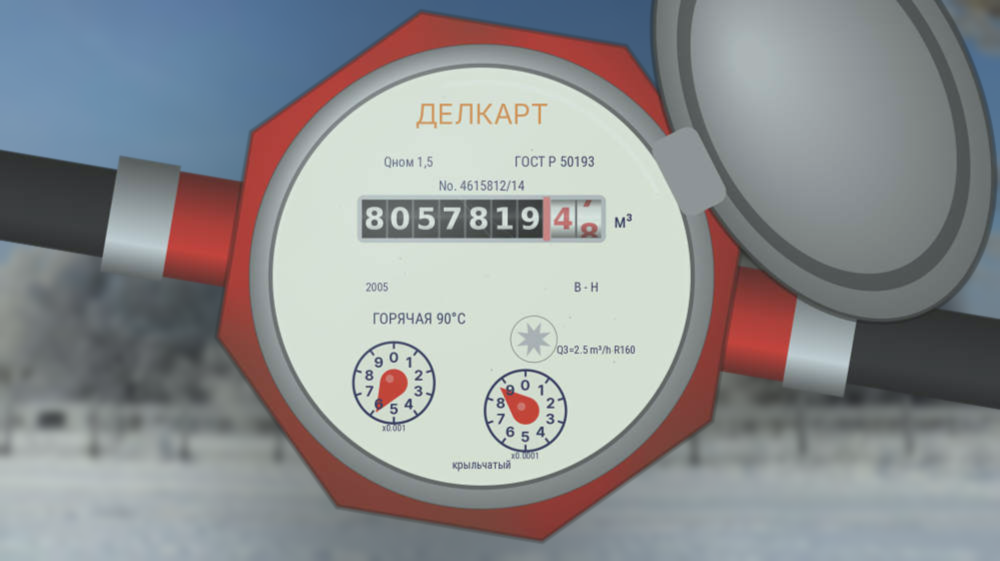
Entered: 8057819.4758 m³
